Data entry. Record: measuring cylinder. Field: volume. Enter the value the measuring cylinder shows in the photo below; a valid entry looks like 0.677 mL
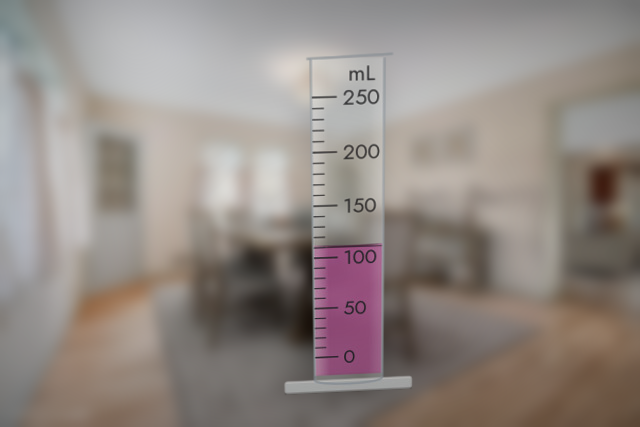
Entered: 110 mL
